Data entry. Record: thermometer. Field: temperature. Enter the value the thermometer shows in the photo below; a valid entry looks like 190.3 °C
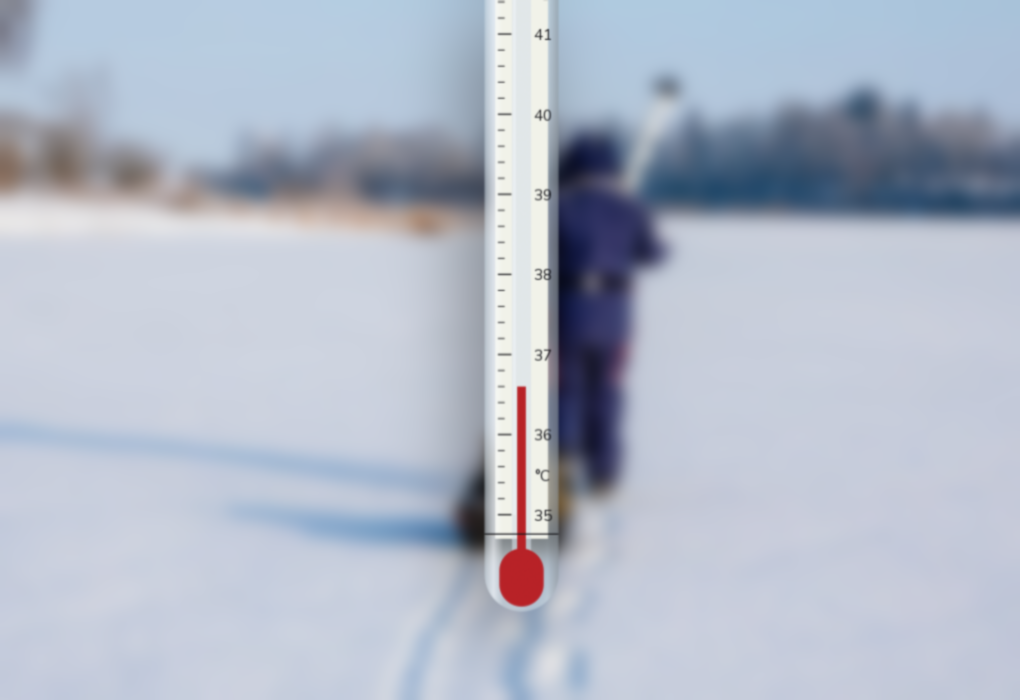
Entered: 36.6 °C
